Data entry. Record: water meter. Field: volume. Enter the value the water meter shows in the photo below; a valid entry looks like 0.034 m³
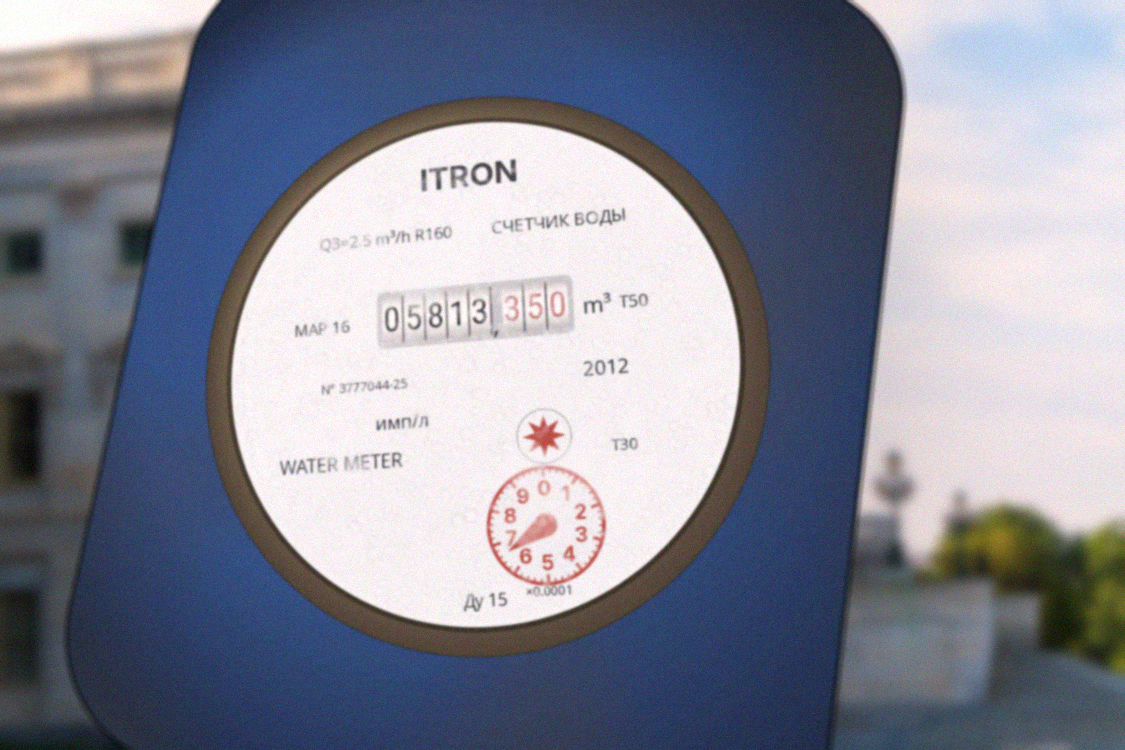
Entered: 5813.3506 m³
